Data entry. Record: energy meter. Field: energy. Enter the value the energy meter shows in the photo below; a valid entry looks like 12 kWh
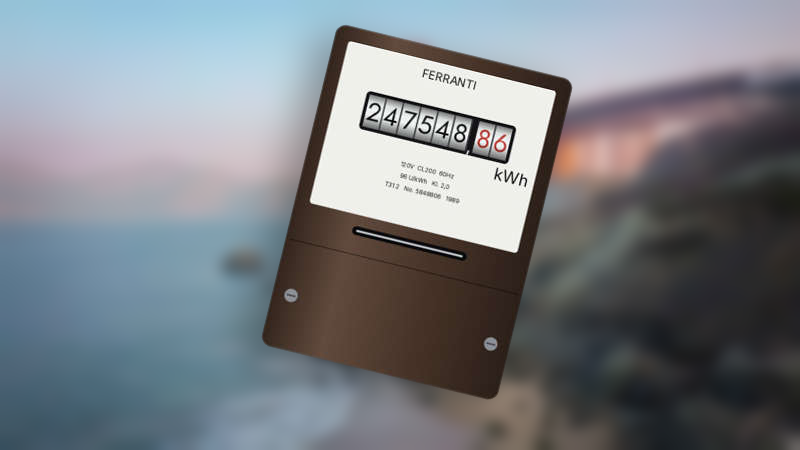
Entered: 247548.86 kWh
